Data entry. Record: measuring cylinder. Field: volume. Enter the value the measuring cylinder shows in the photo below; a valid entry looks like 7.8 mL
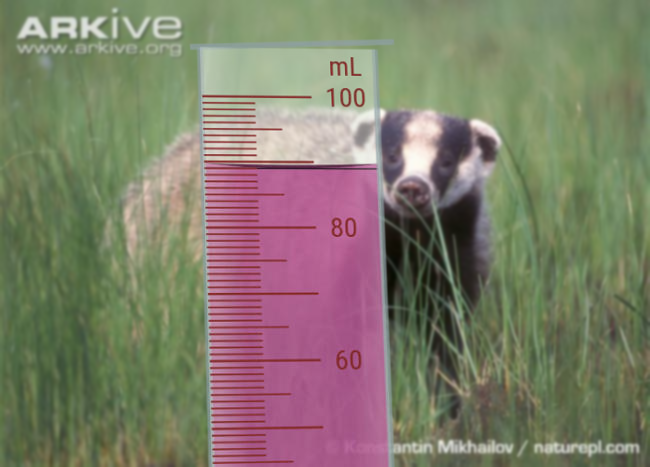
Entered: 89 mL
